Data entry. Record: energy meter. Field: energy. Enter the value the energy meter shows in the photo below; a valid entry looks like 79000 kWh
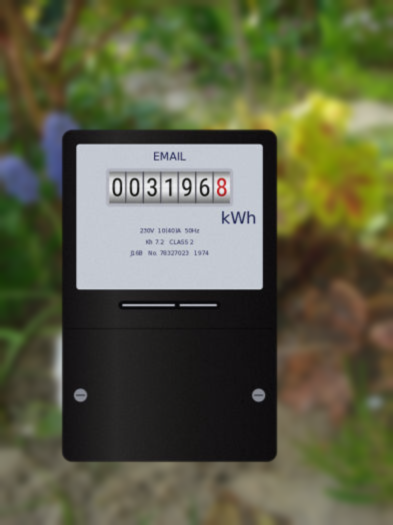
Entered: 3196.8 kWh
